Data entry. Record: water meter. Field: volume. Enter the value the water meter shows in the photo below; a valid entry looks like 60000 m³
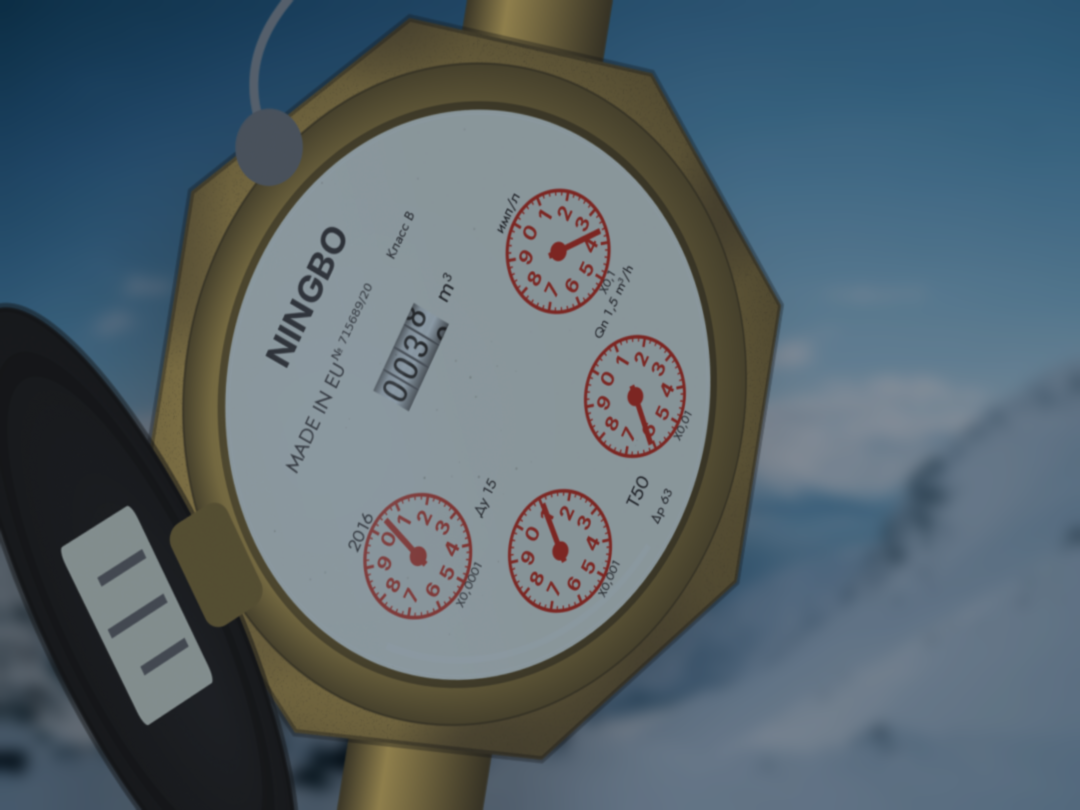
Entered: 38.3610 m³
